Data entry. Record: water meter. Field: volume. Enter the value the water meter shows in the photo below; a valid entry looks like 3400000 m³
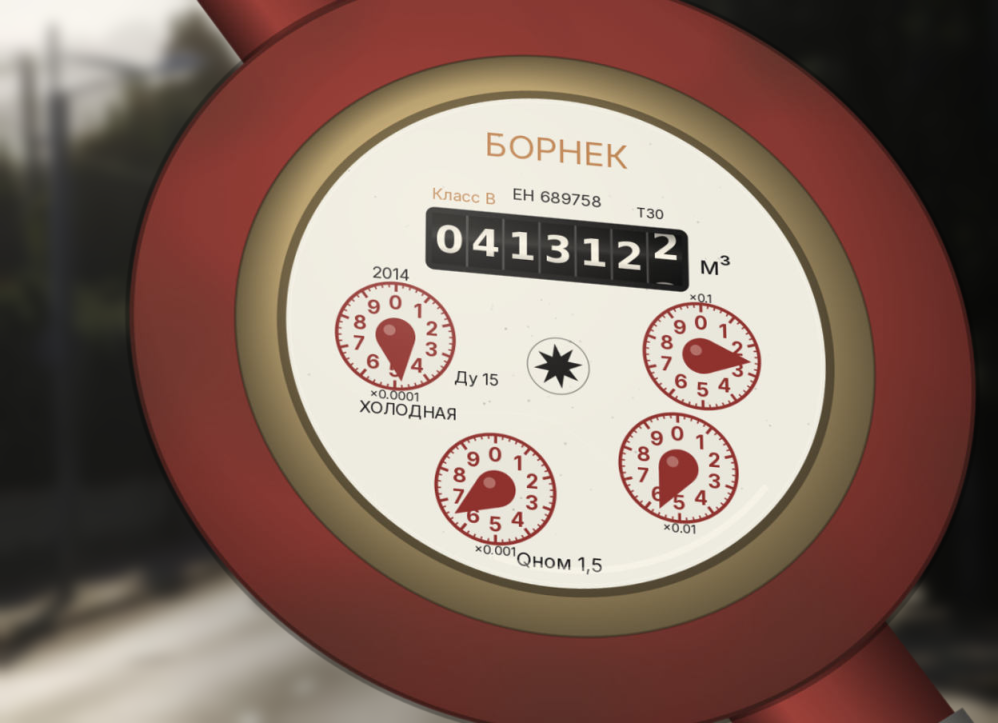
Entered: 413122.2564 m³
